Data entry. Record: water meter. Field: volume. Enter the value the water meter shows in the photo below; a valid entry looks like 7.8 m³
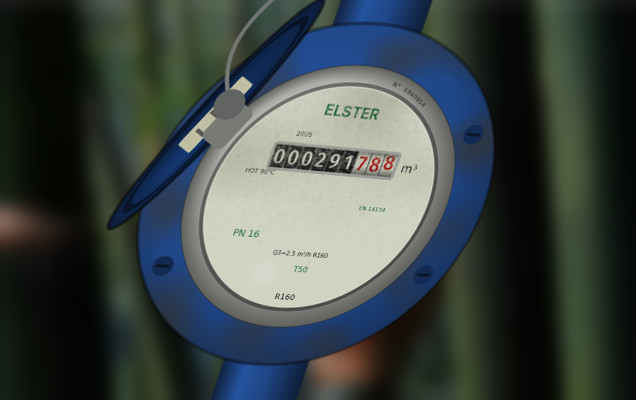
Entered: 291.788 m³
